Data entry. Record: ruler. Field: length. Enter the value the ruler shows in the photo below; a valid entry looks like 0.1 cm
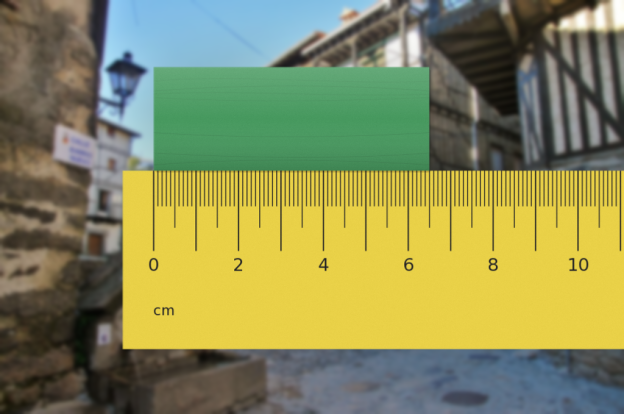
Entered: 6.5 cm
